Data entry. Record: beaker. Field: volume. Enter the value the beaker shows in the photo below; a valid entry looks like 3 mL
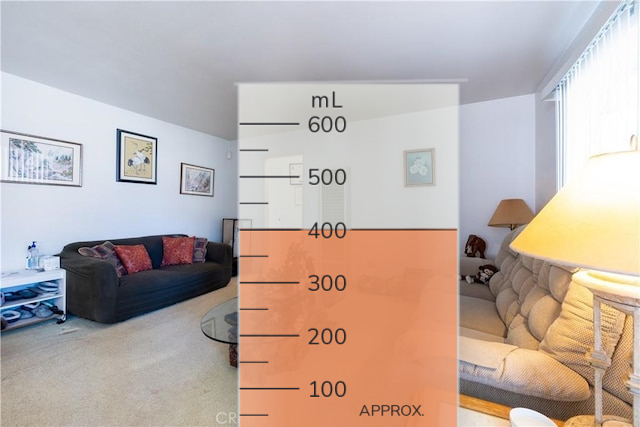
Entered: 400 mL
